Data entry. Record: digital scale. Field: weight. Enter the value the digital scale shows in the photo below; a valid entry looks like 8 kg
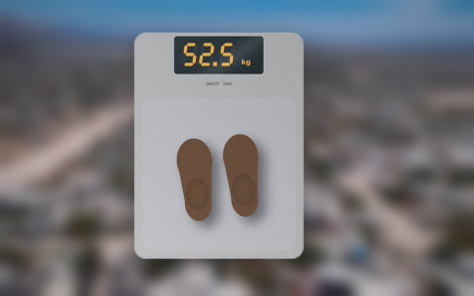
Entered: 52.5 kg
